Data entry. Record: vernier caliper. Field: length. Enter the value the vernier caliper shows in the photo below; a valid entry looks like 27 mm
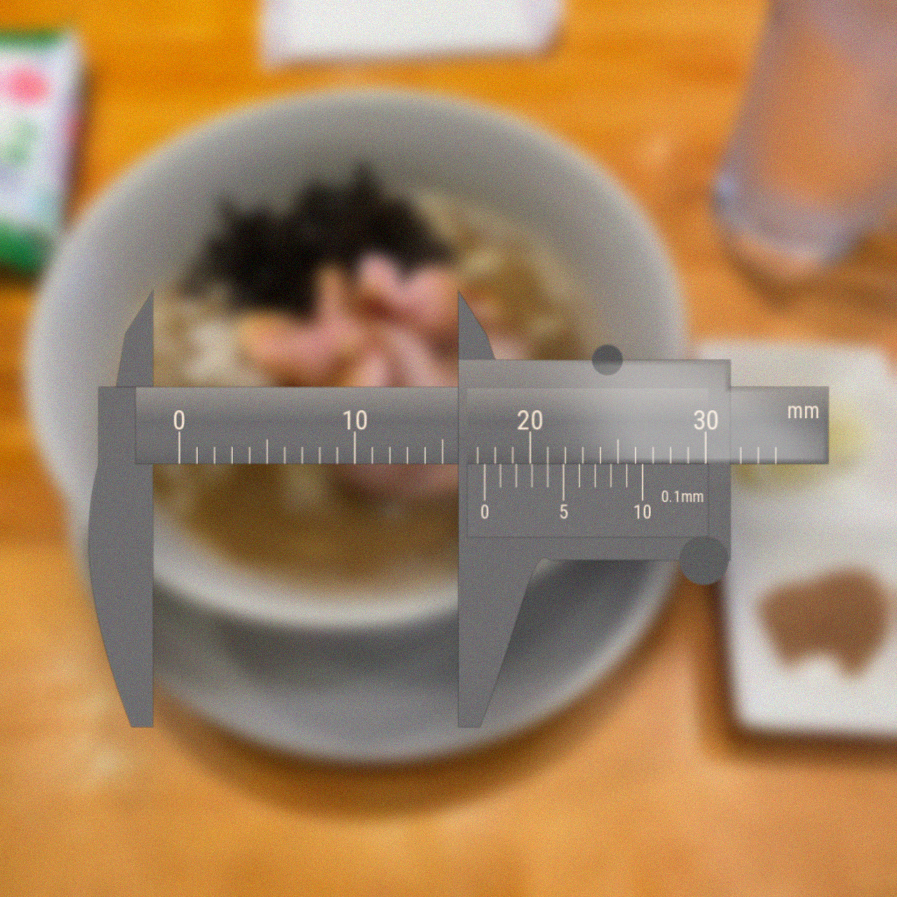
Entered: 17.4 mm
